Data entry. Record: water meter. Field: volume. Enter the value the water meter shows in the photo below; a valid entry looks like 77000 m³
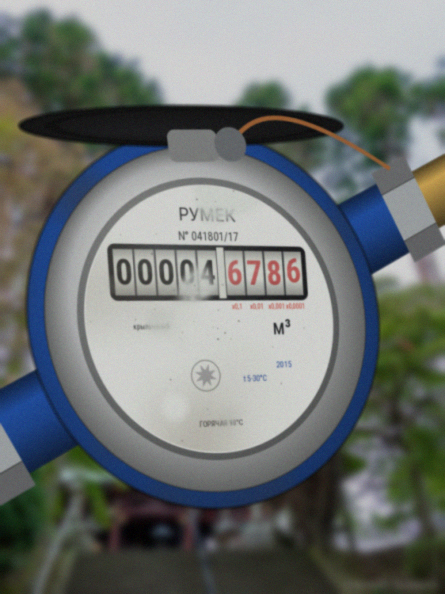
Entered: 4.6786 m³
